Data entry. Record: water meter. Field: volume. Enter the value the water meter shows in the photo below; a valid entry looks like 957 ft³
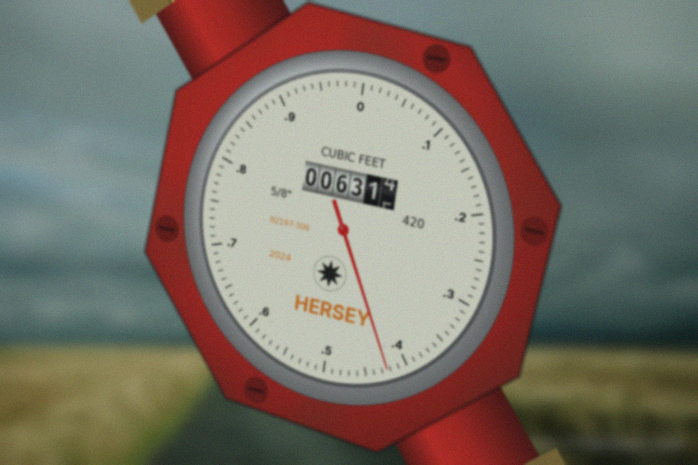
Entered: 6314.42 ft³
